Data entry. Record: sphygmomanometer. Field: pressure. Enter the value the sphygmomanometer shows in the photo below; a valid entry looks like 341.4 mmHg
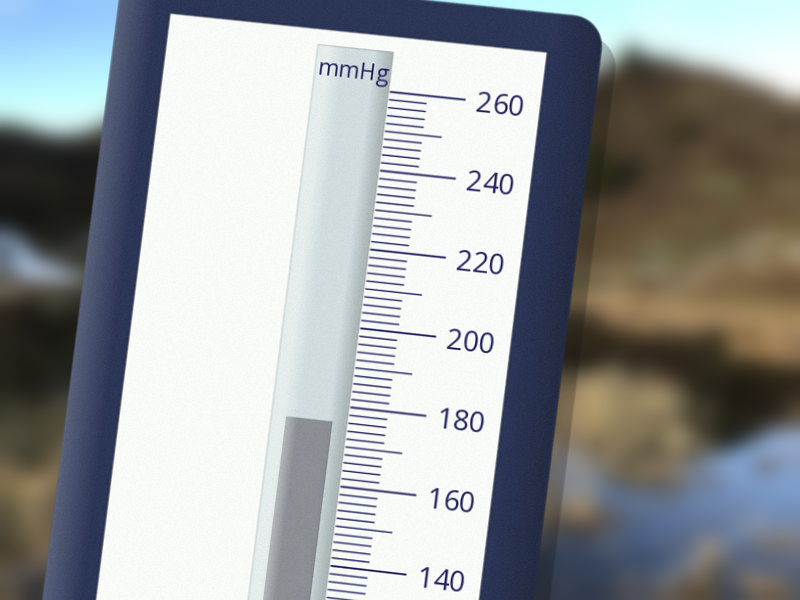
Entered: 176 mmHg
